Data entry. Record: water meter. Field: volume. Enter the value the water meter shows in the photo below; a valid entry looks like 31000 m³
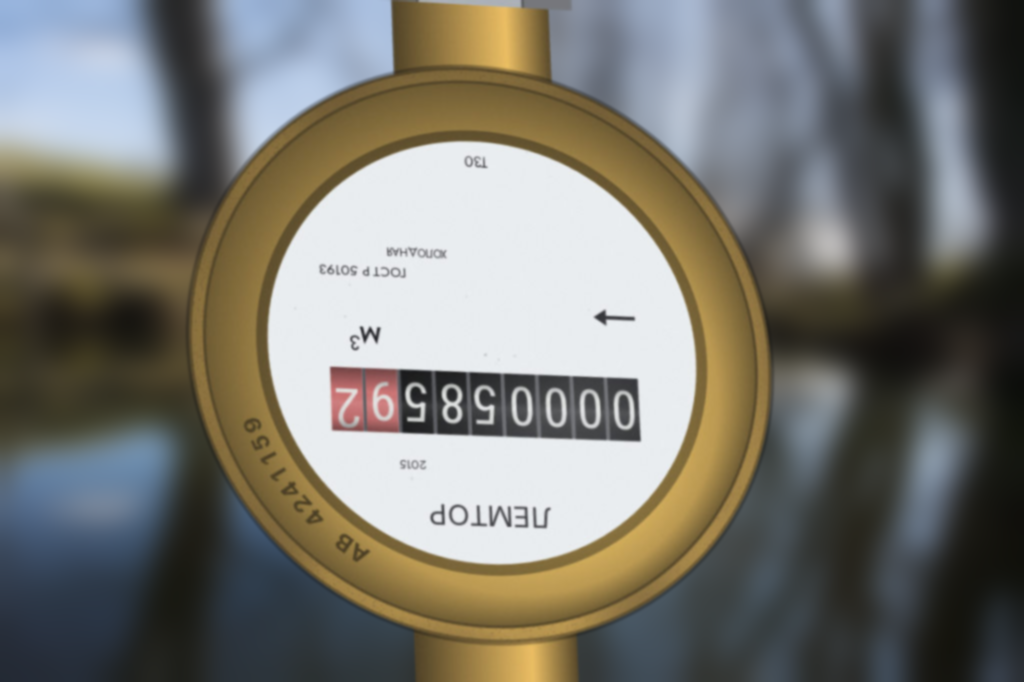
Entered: 585.92 m³
